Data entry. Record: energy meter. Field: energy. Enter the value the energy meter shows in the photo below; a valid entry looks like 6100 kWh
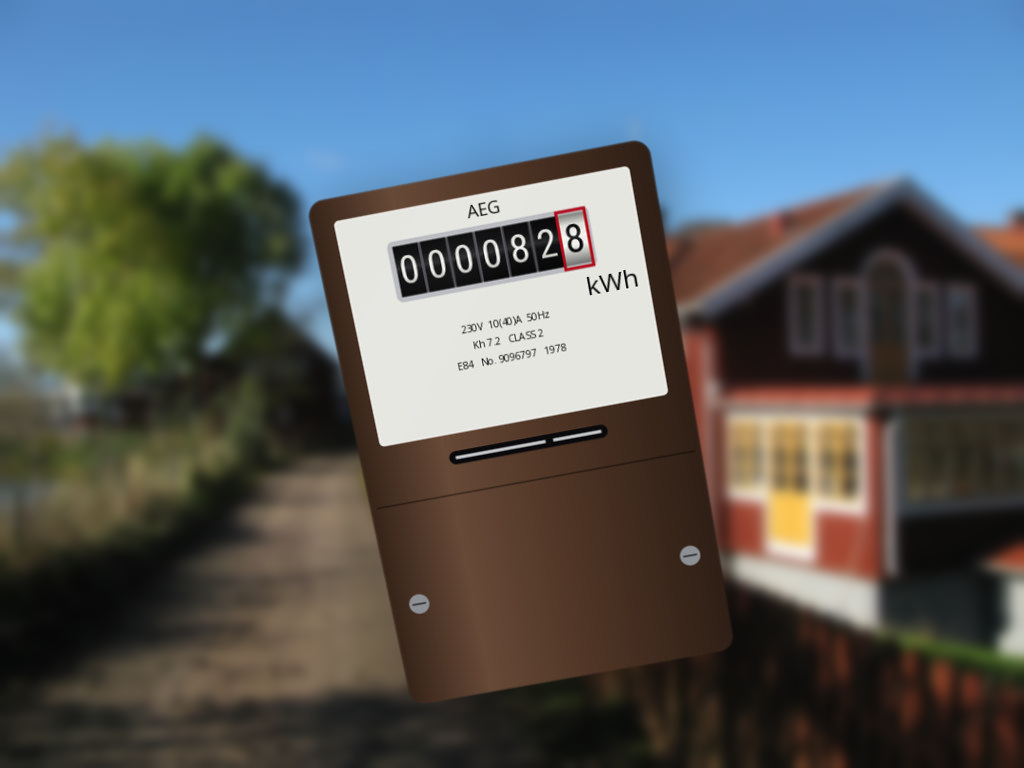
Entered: 82.8 kWh
